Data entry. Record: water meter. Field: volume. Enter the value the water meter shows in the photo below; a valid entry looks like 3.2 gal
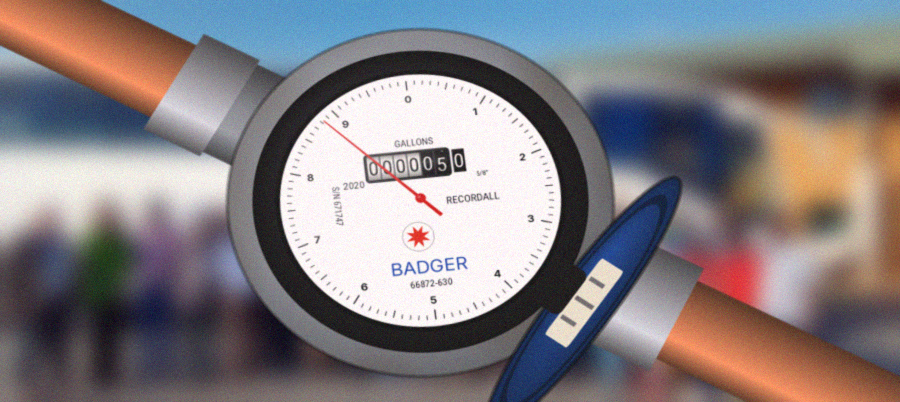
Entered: 48.8 gal
